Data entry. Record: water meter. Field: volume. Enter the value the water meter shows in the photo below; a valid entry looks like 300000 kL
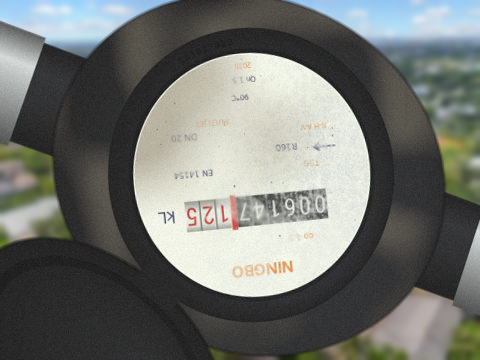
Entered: 6147.125 kL
